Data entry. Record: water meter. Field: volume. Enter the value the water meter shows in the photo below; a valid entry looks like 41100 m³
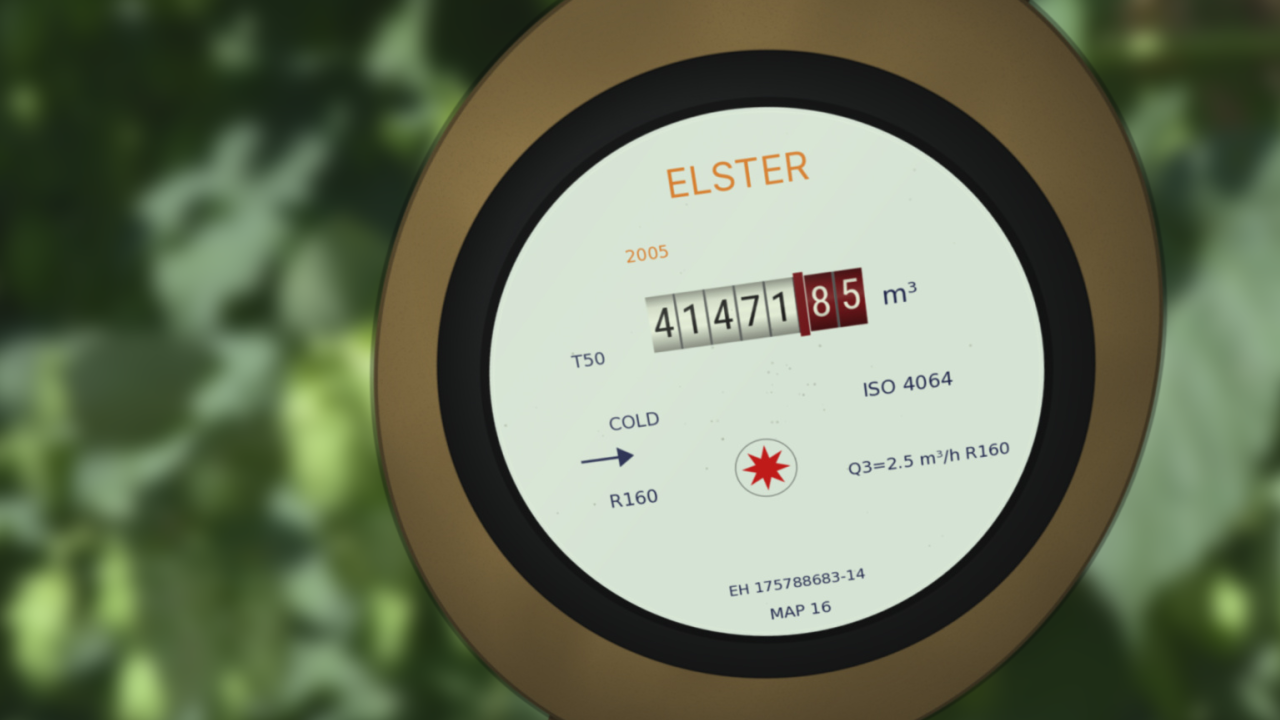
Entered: 41471.85 m³
